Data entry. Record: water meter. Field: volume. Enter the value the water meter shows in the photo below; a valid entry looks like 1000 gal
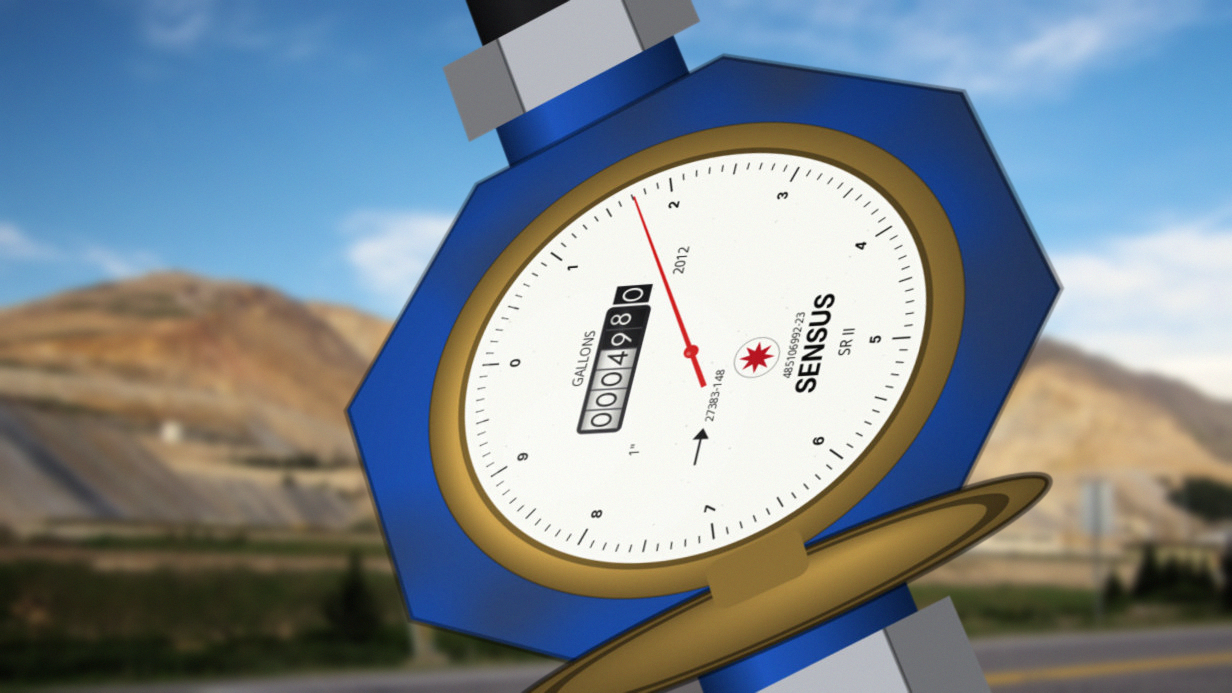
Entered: 4981.7 gal
